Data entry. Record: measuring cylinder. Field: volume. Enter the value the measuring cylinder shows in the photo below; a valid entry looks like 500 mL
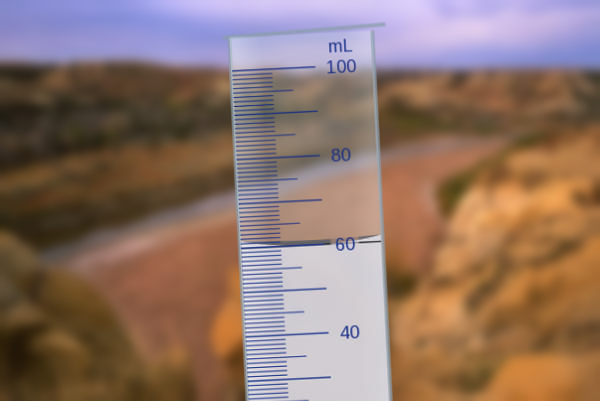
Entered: 60 mL
